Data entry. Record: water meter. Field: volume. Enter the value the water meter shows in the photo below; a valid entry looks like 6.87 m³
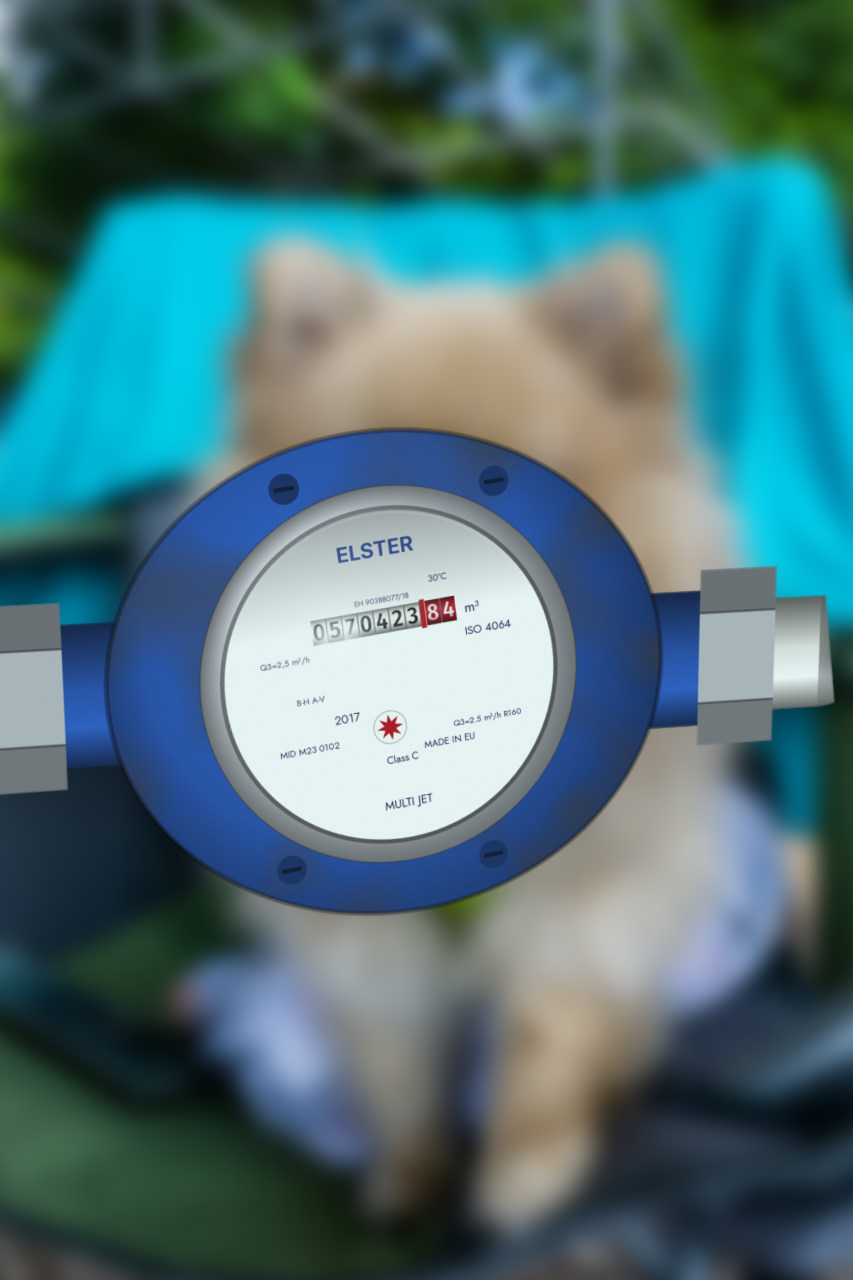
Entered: 570423.84 m³
